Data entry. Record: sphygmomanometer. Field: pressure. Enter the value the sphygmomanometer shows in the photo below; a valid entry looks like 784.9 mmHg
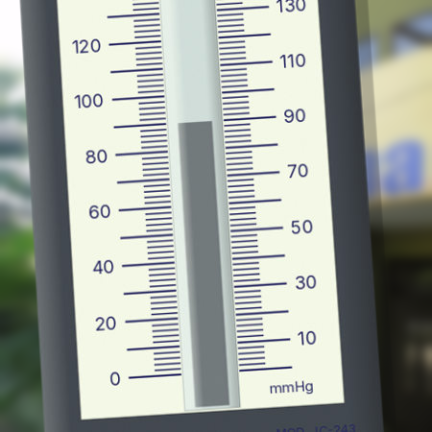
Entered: 90 mmHg
